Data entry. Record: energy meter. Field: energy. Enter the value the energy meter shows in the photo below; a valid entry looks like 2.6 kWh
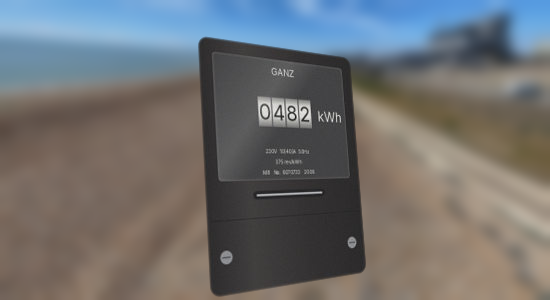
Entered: 482 kWh
